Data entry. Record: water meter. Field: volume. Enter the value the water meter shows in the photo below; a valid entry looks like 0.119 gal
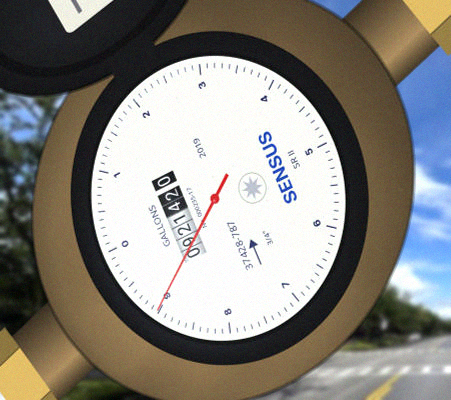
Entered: 921419.0 gal
